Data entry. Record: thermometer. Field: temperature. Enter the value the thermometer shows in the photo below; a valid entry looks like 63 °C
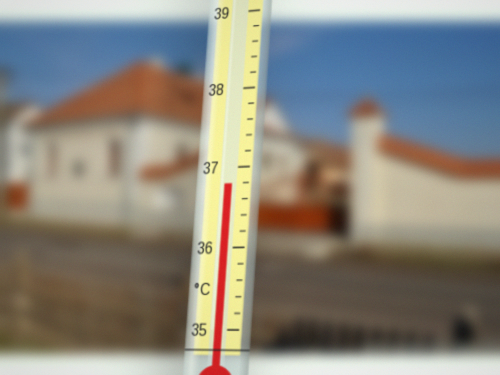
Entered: 36.8 °C
